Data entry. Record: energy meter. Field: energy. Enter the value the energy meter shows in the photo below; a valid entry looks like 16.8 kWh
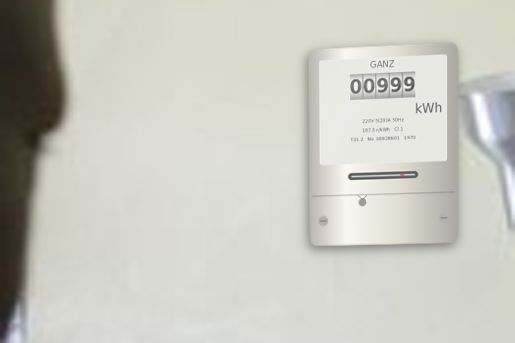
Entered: 999 kWh
